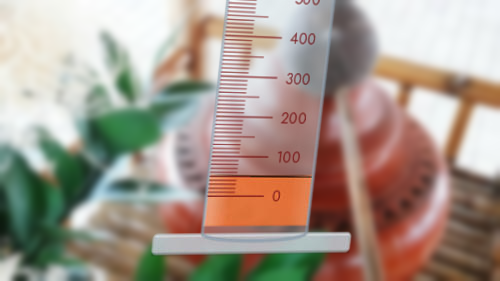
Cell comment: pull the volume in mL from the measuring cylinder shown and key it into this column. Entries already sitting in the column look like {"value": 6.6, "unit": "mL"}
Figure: {"value": 50, "unit": "mL"}
